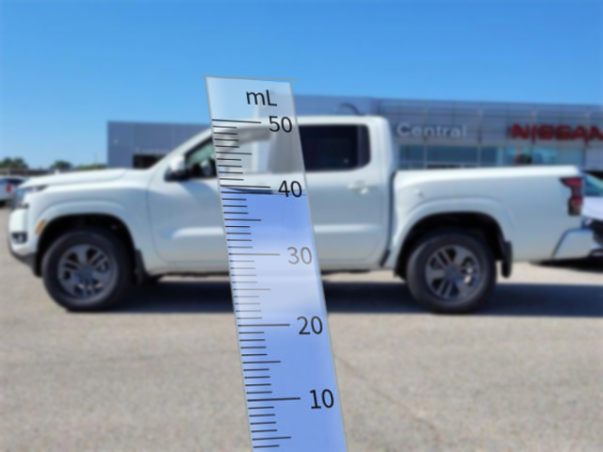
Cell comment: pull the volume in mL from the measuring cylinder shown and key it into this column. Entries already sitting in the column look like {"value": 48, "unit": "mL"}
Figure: {"value": 39, "unit": "mL"}
